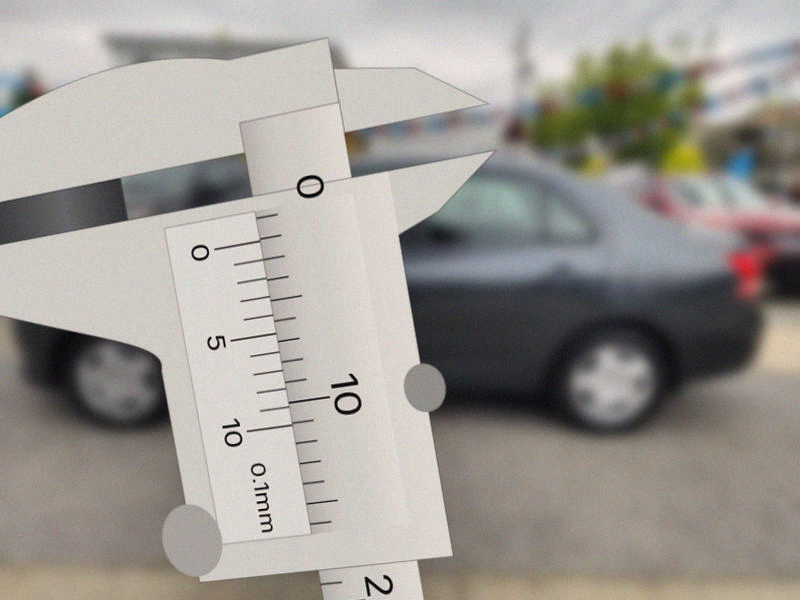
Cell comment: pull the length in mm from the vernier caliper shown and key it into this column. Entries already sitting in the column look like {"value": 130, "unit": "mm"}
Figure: {"value": 2.1, "unit": "mm"}
